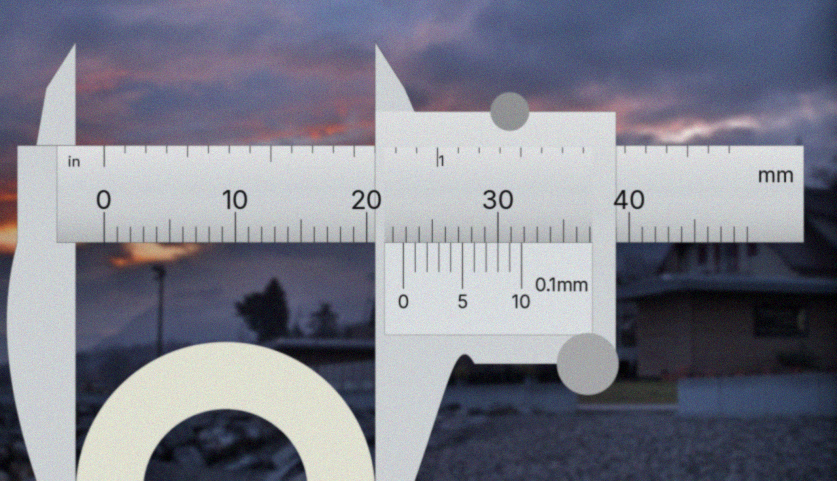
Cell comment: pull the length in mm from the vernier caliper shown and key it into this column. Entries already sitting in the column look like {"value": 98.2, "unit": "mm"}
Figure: {"value": 22.8, "unit": "mm"}
